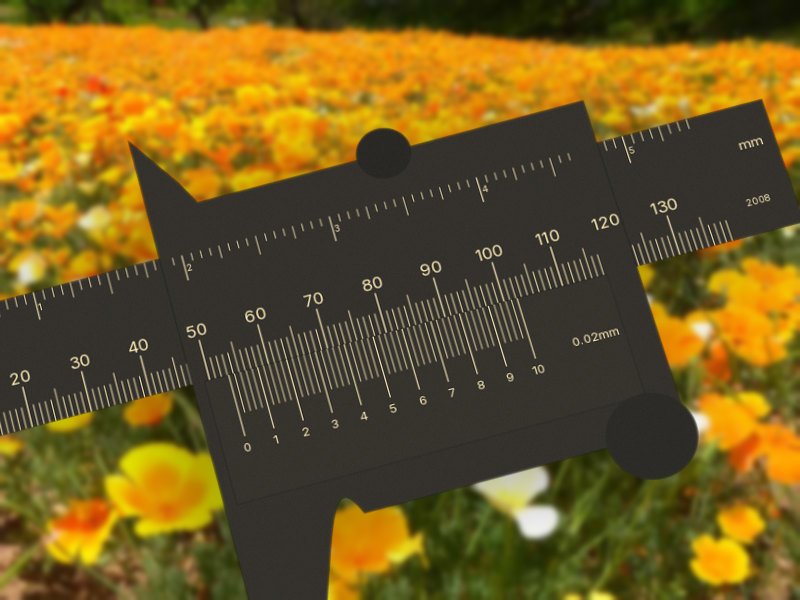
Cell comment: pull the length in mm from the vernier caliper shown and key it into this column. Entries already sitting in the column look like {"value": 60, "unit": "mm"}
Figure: {"value": 53.2, "unit": "mm"}
